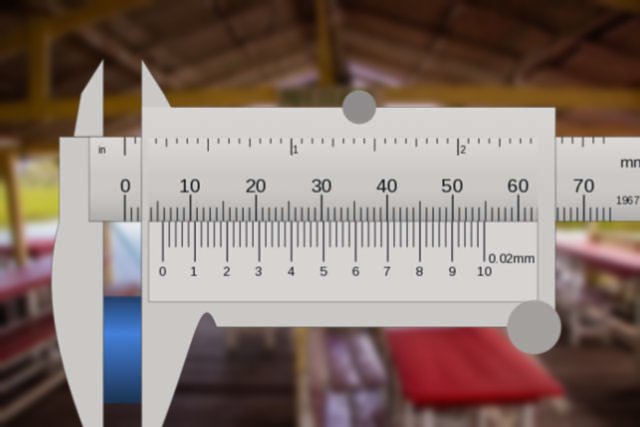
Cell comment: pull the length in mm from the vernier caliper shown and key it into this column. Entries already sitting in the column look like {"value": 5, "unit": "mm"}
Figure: {"value": 5.8, "unit": "mm"}
